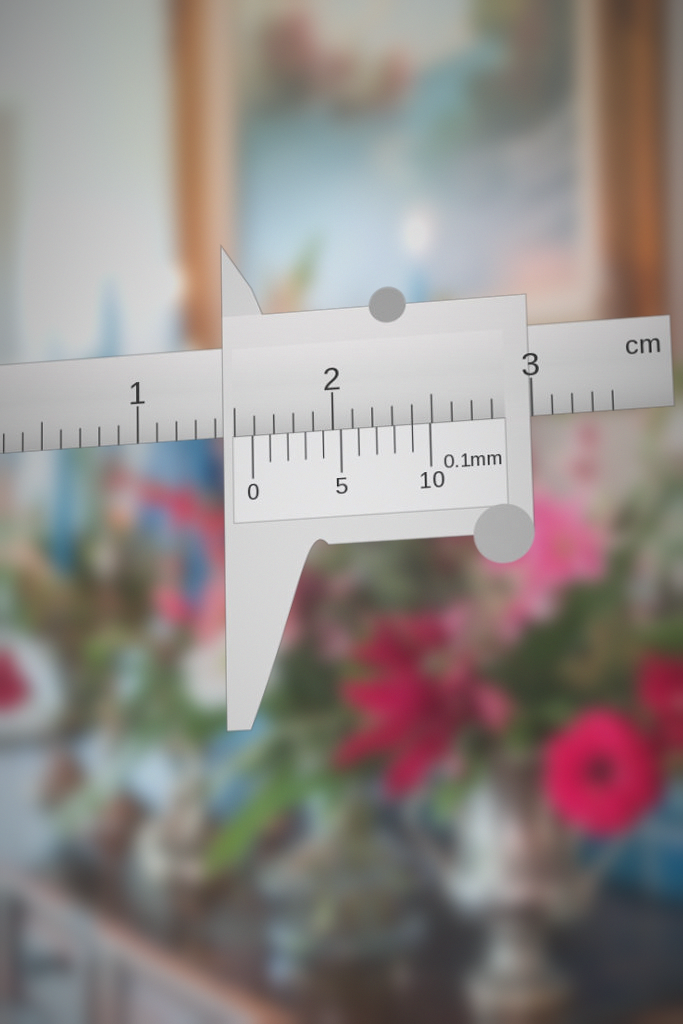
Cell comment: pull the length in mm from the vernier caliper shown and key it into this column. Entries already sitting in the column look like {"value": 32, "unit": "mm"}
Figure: {"value": 15.9, "unit": "mm"}
